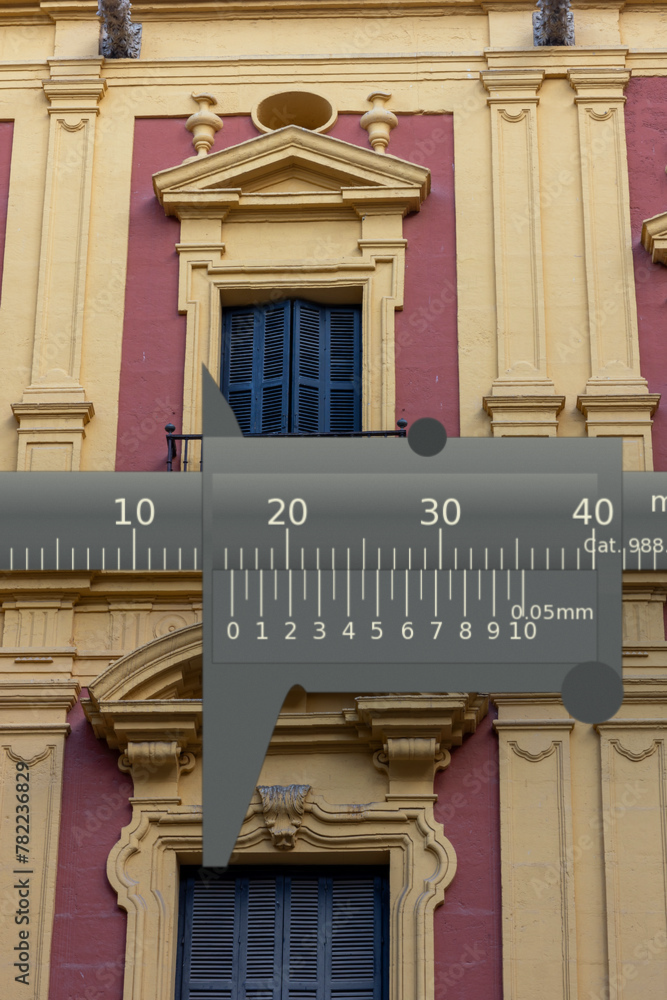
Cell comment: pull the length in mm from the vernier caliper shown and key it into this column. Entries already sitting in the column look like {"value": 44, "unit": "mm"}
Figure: {"value": 16.4, "unit": "mm"}
